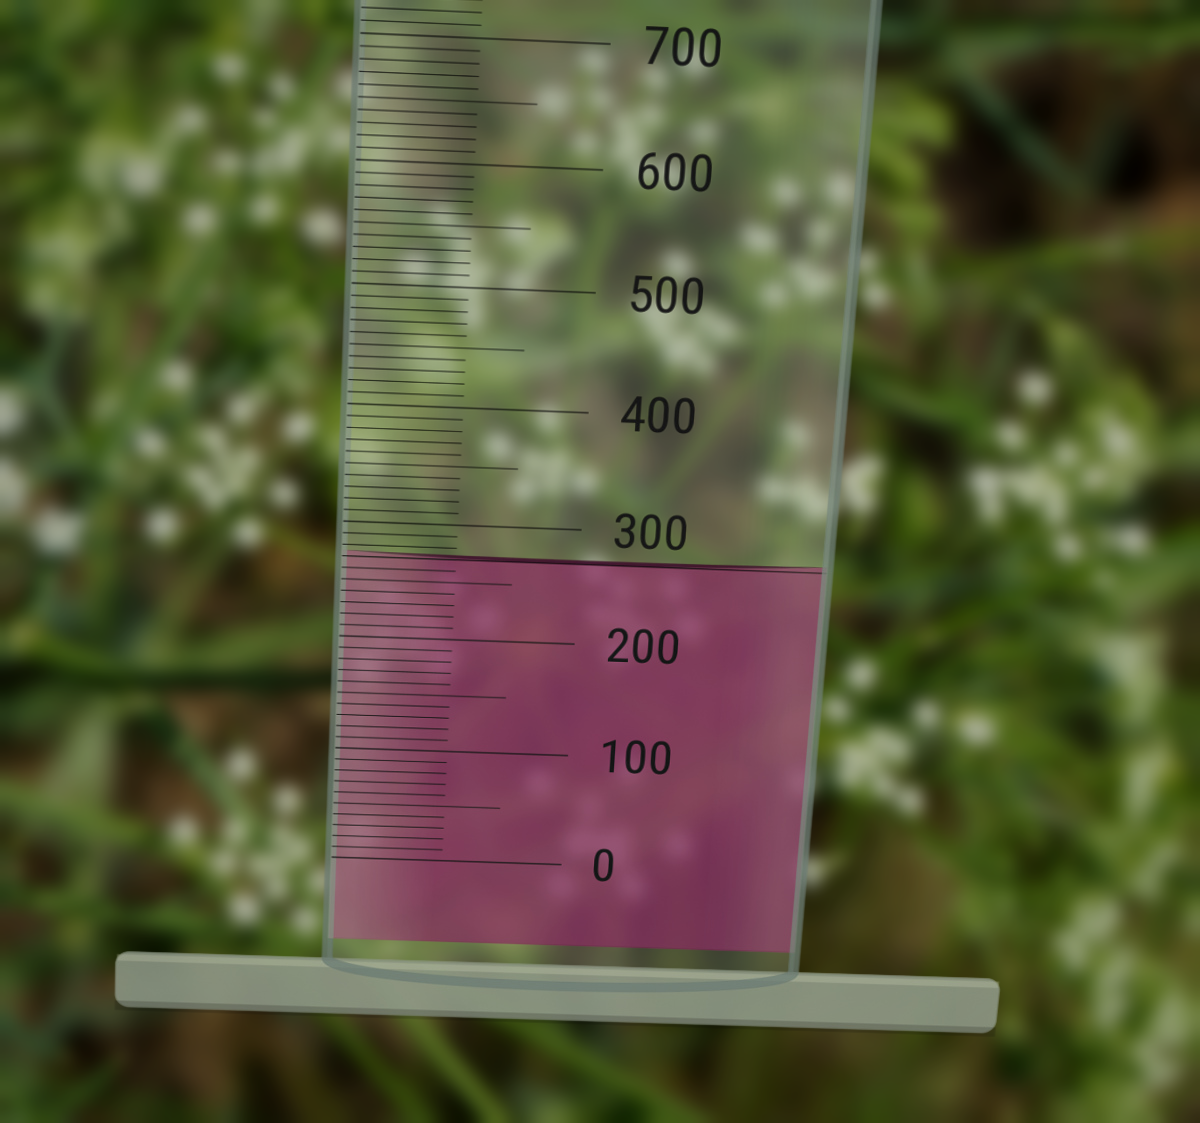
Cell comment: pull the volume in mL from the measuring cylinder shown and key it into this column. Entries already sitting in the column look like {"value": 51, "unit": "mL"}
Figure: {"value": 270, "unit": "mL"}
